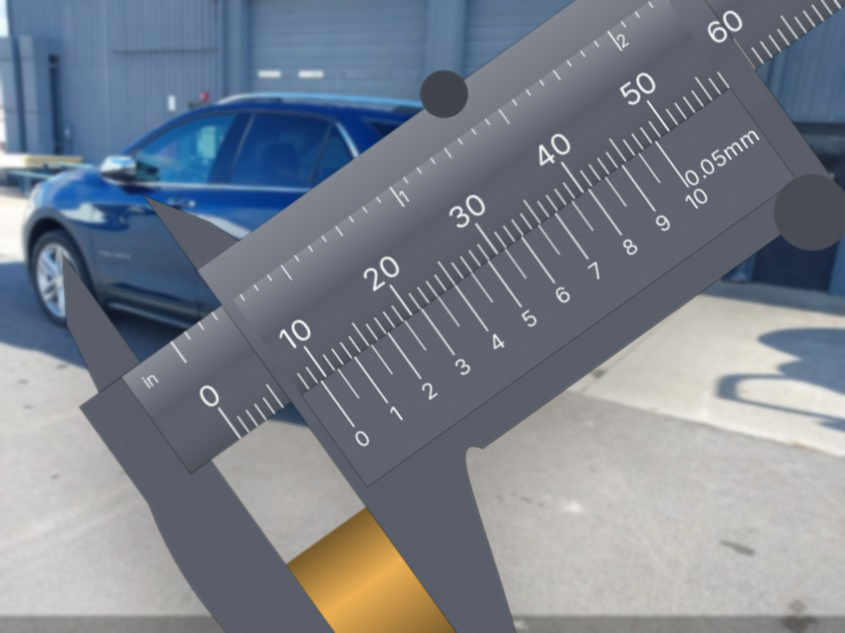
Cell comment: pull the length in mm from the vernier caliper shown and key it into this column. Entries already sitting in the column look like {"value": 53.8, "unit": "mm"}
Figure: {"value": 9.4, "unit": "mm"}
